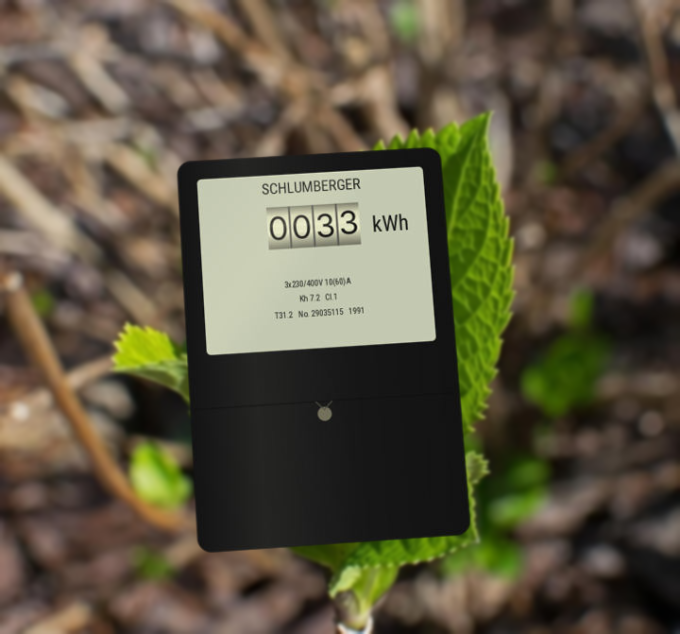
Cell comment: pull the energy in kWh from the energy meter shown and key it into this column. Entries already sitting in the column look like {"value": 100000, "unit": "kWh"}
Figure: {"value": 33, "unit": "kWh"}
